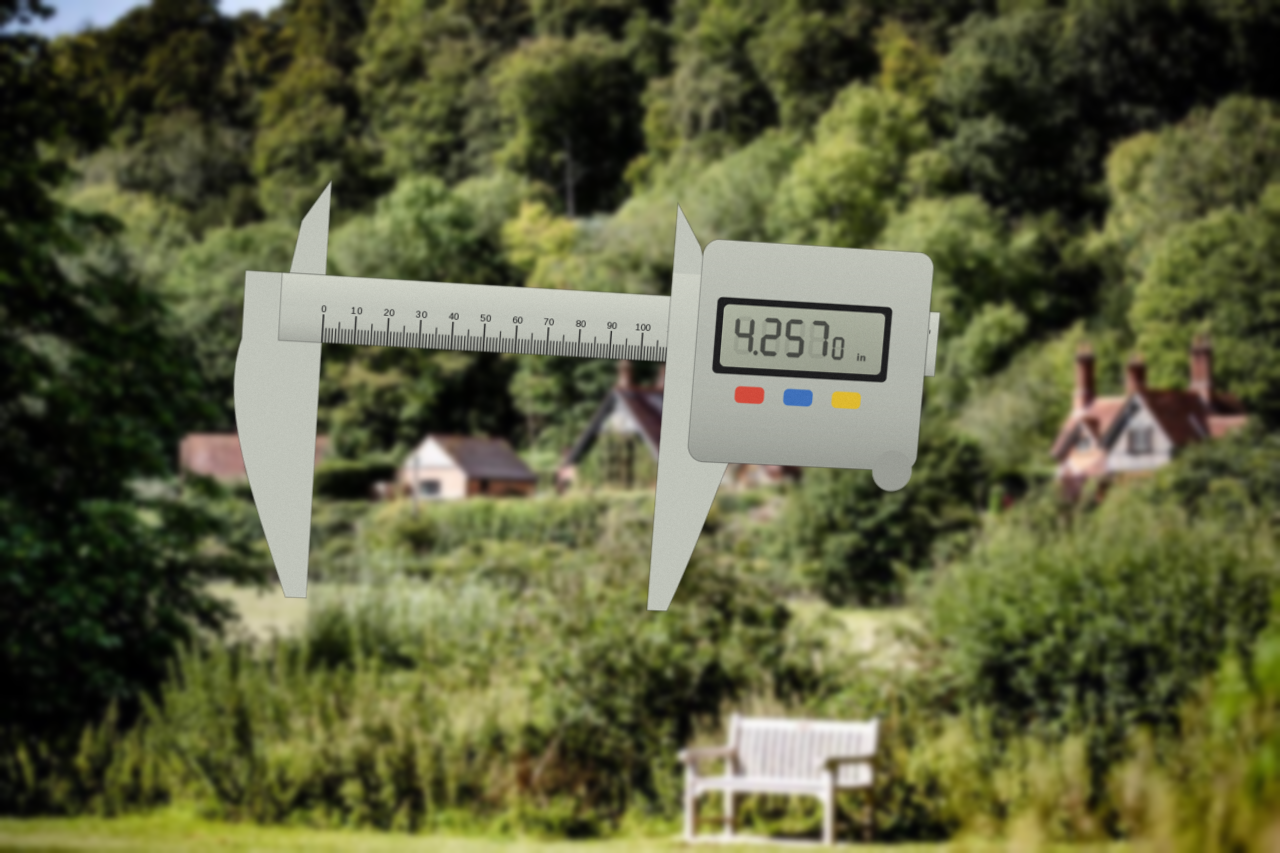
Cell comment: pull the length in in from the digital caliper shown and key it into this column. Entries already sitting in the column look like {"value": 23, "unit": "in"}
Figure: {"value": 4.2570, "unit": "in"}
